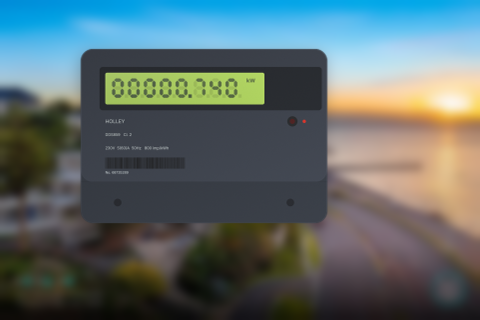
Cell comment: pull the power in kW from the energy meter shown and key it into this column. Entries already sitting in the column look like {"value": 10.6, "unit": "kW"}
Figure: {"value": 0.740, "unit": "kW"}
